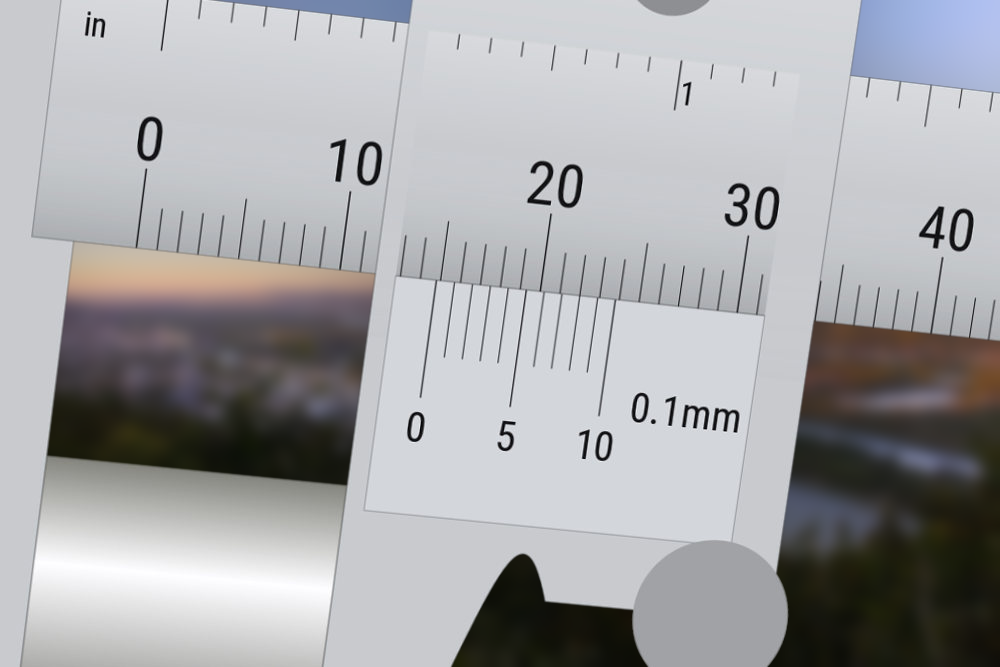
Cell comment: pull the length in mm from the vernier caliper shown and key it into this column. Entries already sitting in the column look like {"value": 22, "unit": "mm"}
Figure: {"value": 14.8, "unit": "mm"}
